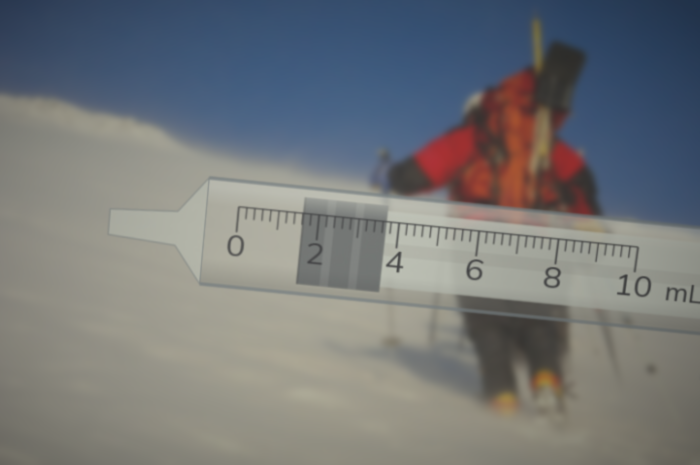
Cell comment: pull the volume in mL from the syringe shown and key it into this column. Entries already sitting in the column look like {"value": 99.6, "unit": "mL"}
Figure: {"value": 1.6, "unit": "mL"}
